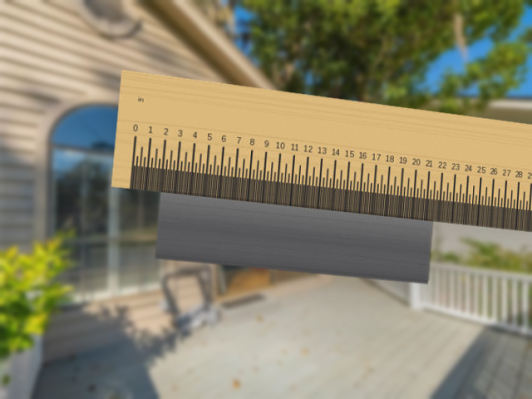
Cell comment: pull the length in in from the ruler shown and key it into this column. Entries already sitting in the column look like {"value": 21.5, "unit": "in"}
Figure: {"value": 19.5, "unit": "in"}
